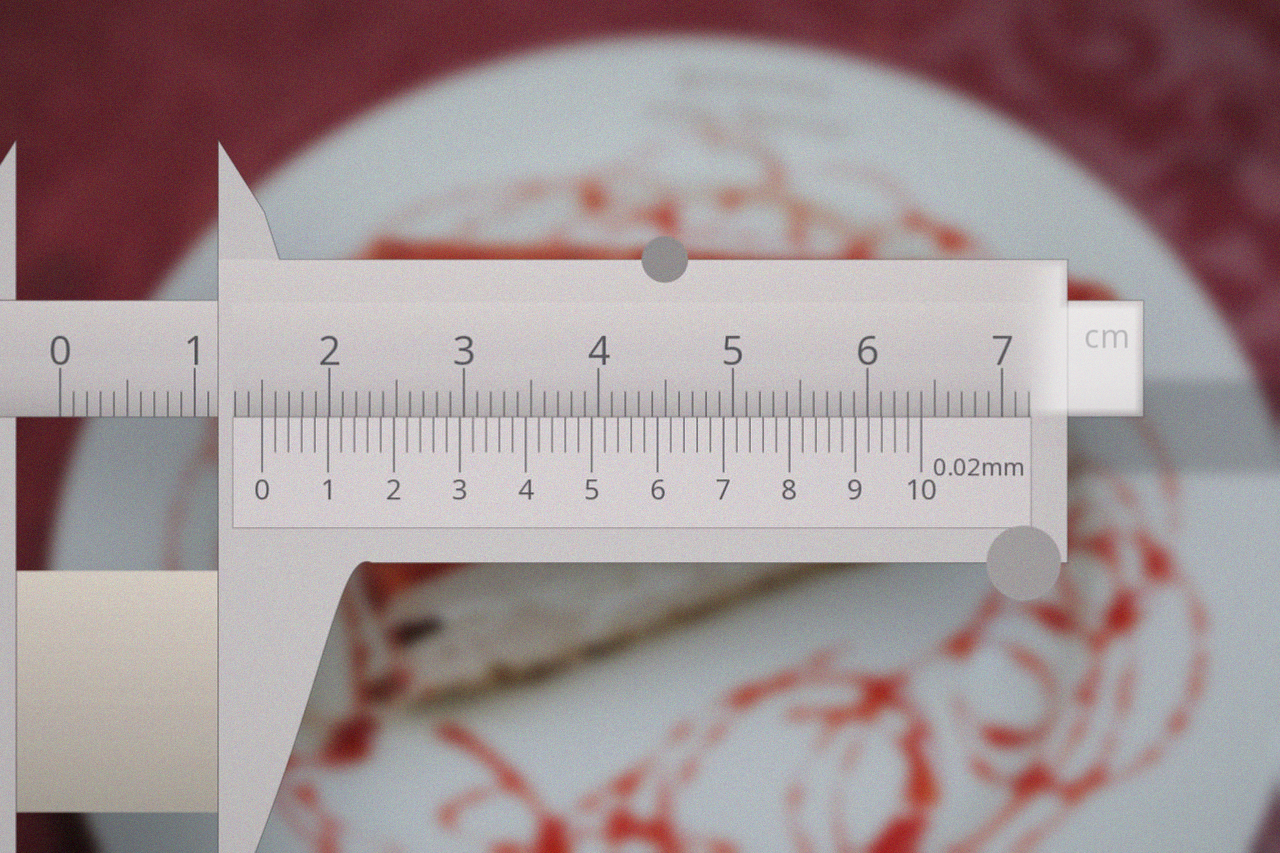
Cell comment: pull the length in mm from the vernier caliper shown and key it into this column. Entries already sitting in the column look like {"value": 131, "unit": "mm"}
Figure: {"value": 15.0, "unit": "mm"}
